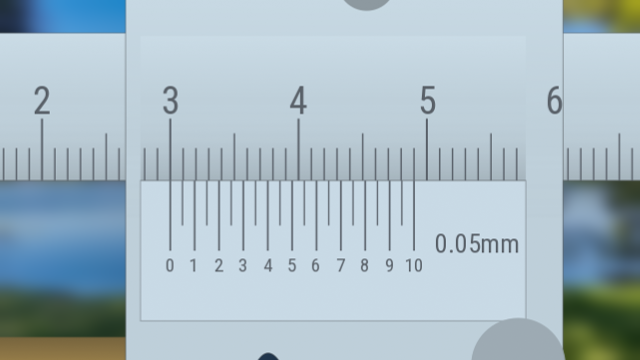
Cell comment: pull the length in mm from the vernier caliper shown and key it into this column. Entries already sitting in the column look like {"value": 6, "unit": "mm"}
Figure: {"value": 30.0, "unit": "mm"}
